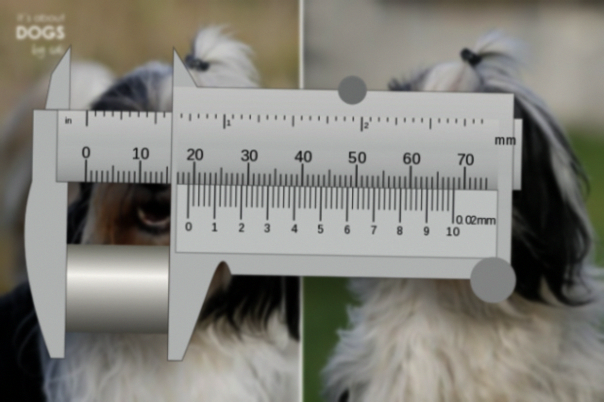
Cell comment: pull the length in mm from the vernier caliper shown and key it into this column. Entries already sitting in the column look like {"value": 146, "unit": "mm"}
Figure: {"value": 19.0, "unit": "mm"}
